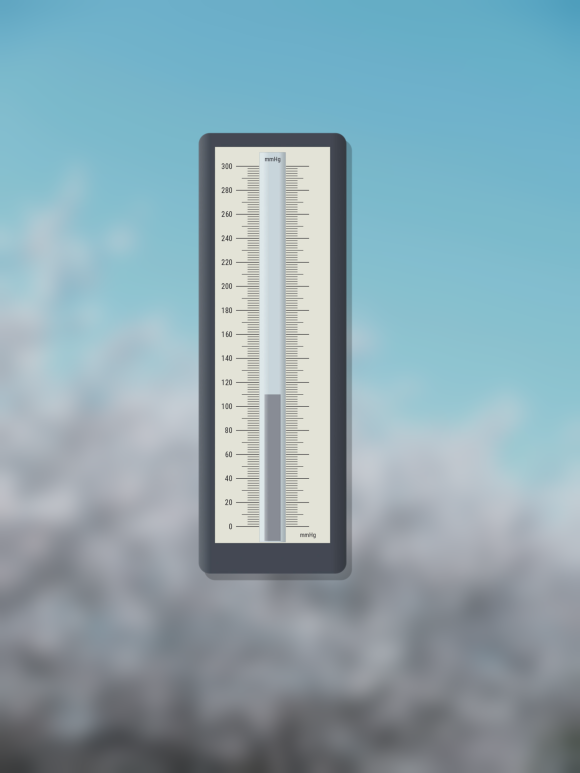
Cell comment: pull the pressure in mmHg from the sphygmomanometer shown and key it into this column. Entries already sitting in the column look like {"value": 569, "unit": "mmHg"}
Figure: {"value": 110, "unit": "mmHg"}
